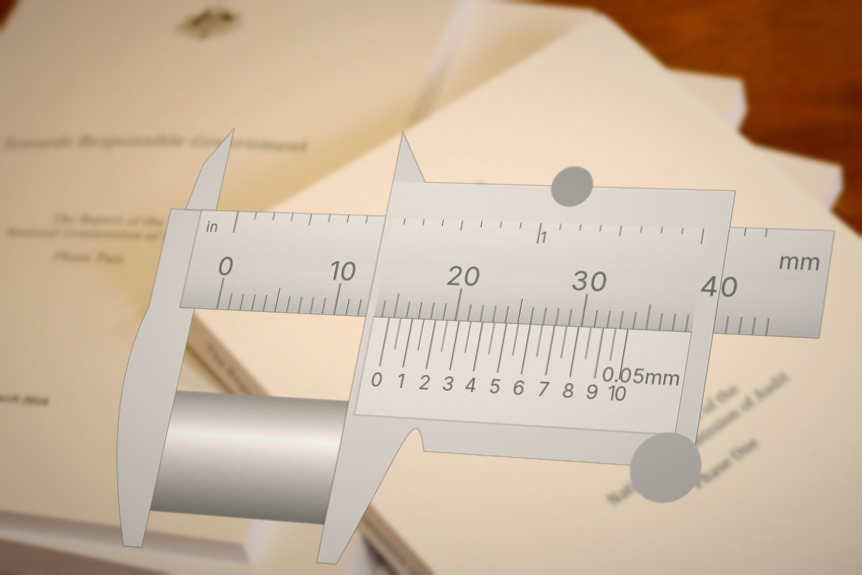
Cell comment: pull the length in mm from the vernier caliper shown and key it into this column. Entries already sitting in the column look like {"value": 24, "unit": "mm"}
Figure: {"value": 14.6, "unit": "mm"}
